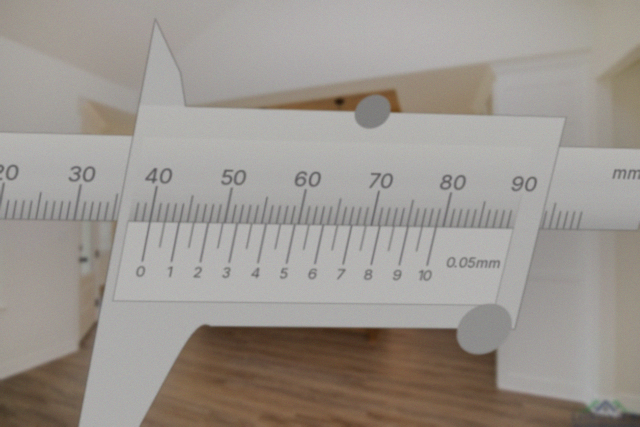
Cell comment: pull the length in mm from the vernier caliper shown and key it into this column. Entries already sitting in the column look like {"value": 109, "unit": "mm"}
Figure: {"value": 40.0, "unit": "mm"}
